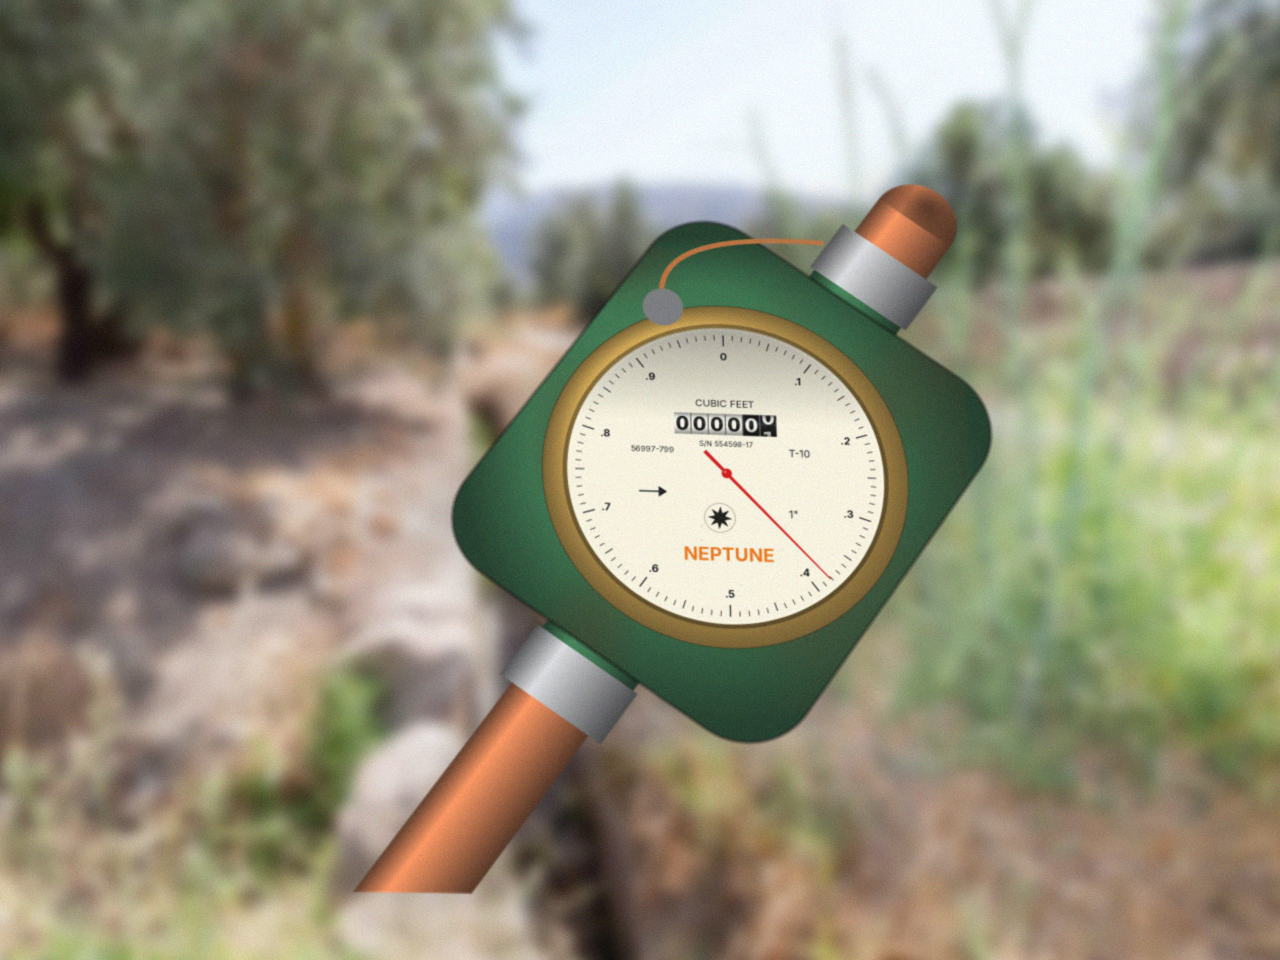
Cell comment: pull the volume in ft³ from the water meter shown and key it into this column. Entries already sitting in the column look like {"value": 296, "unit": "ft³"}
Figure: {"value": 0.38, "unit": "ft³"}
